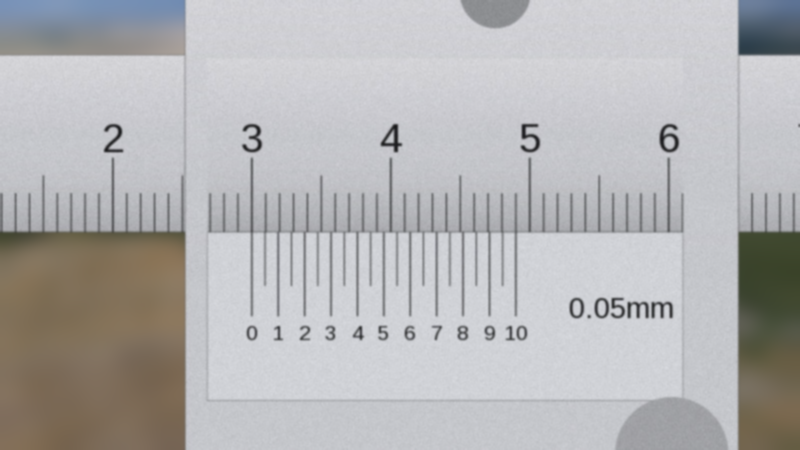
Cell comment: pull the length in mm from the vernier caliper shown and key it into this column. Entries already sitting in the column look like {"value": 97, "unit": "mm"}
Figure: {"value": 30.0, "unit": "mm"}
